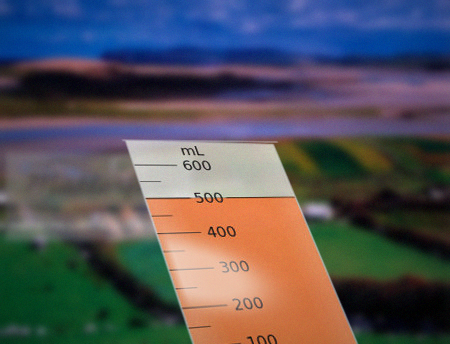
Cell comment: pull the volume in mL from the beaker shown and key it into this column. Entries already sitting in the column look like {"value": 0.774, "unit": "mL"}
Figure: {"value": 500, "unit": "mL"}
